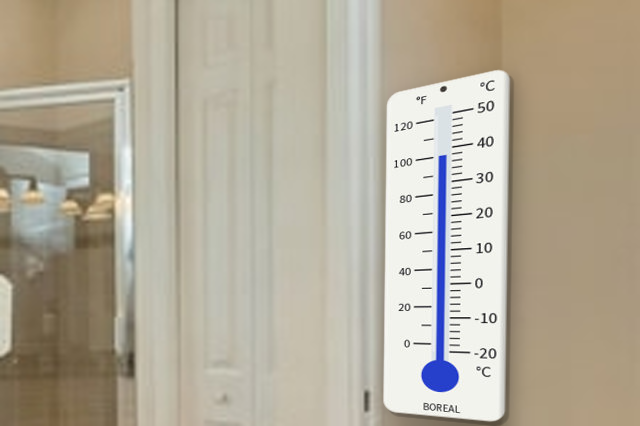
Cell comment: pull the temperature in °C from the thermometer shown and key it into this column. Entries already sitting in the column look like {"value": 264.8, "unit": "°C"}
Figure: {"value": 38, "unit": "°C"}
